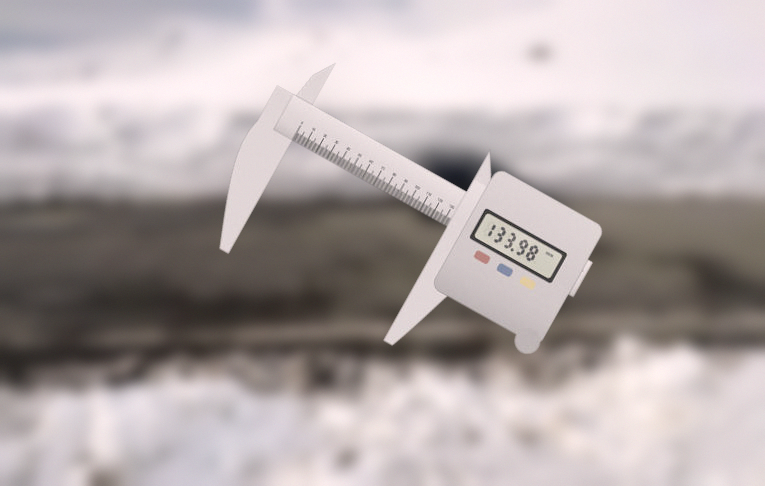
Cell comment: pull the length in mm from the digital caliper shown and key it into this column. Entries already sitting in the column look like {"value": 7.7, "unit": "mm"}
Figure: {"value": 133.98, "unit": "mm"}
